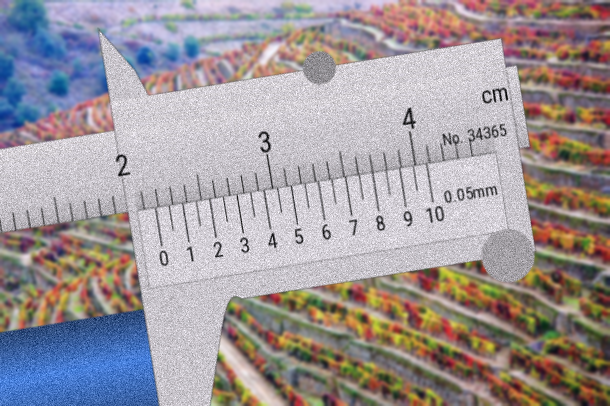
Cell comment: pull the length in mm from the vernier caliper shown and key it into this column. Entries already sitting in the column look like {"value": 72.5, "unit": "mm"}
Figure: {"value": 21.8, "unit": "mm"}
